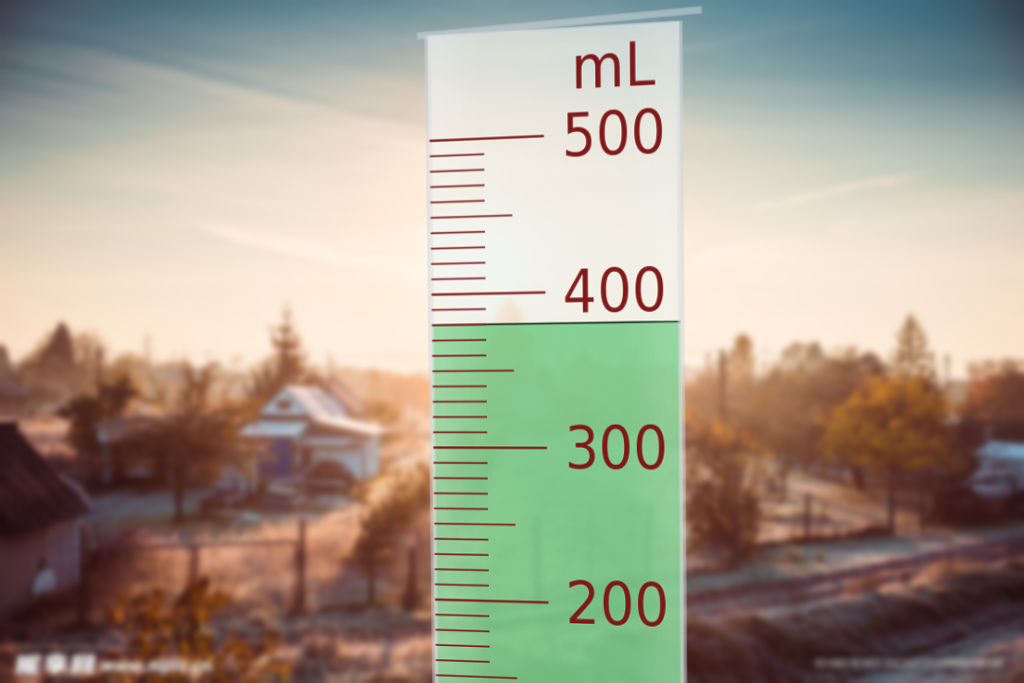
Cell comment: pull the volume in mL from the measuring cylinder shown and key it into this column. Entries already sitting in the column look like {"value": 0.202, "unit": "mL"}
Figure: {"value": 380, "unit": "mL"}
